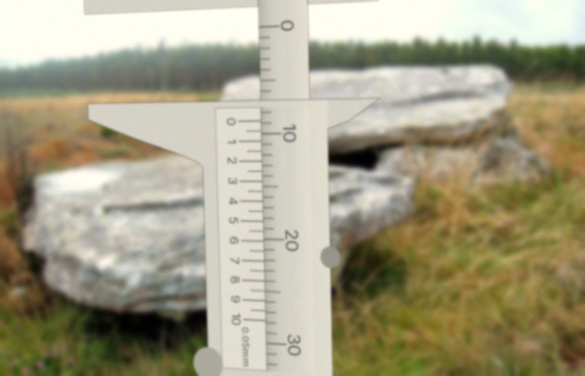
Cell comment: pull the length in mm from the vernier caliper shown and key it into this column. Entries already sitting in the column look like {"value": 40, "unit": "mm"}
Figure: {"value": 8.8, "unit": "mm"}
